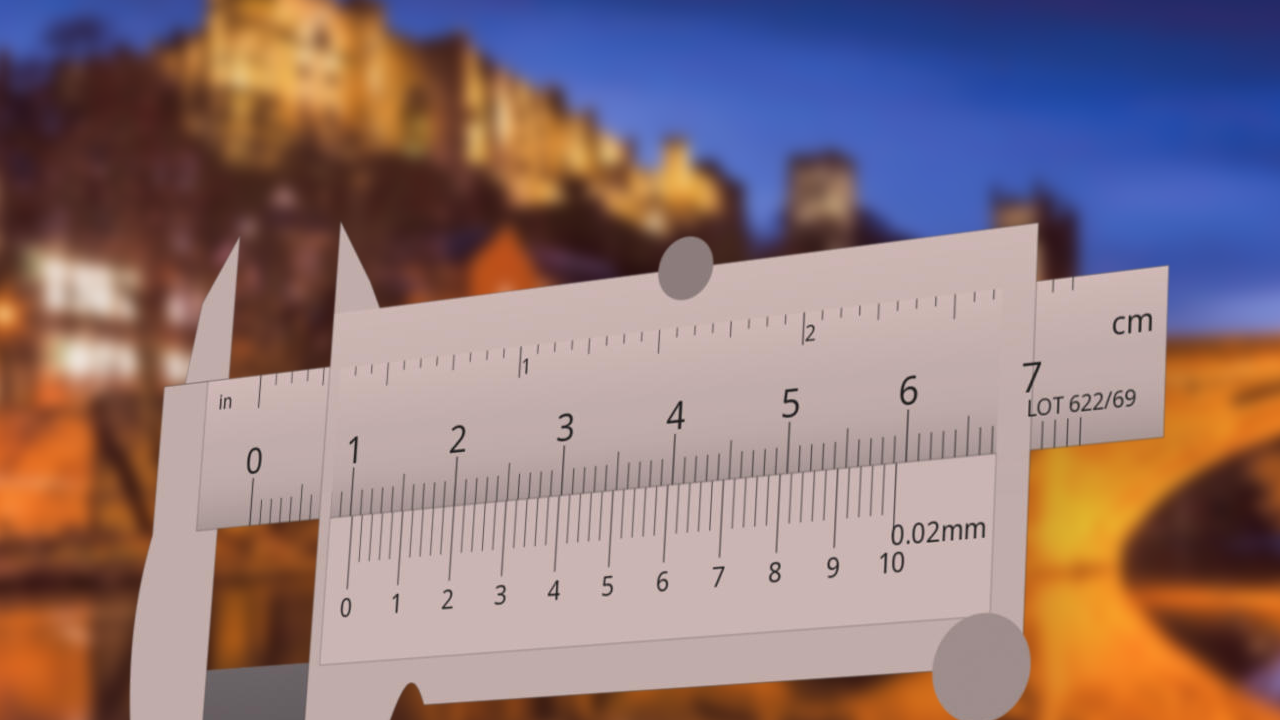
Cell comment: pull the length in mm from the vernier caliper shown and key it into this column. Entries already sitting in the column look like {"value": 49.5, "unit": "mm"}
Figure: {"value": 10.2, "unit": "mm"}
